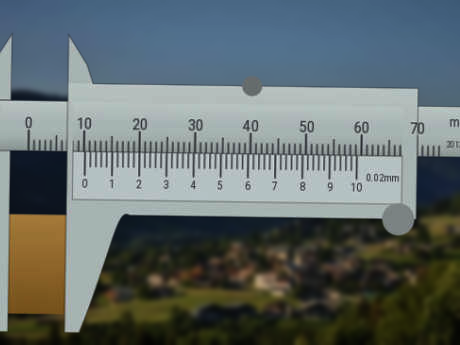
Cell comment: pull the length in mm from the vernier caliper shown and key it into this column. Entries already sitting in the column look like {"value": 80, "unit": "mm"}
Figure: {"value": 10.2, "unit": "mm"}
